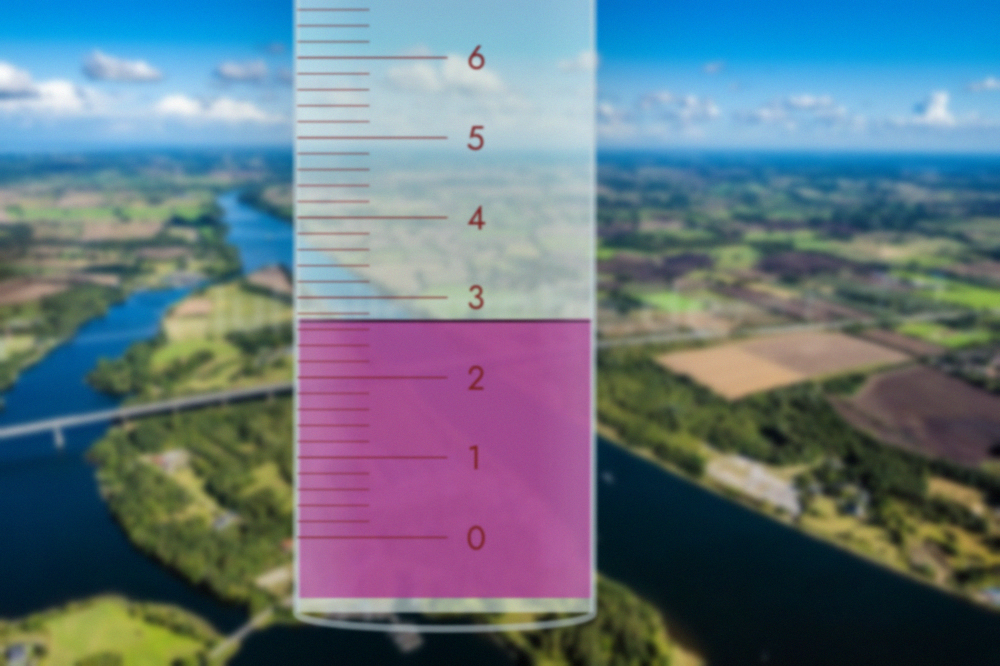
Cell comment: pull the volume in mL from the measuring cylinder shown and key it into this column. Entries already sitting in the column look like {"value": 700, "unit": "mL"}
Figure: {"value": 2.7, "unit": "mL"}
